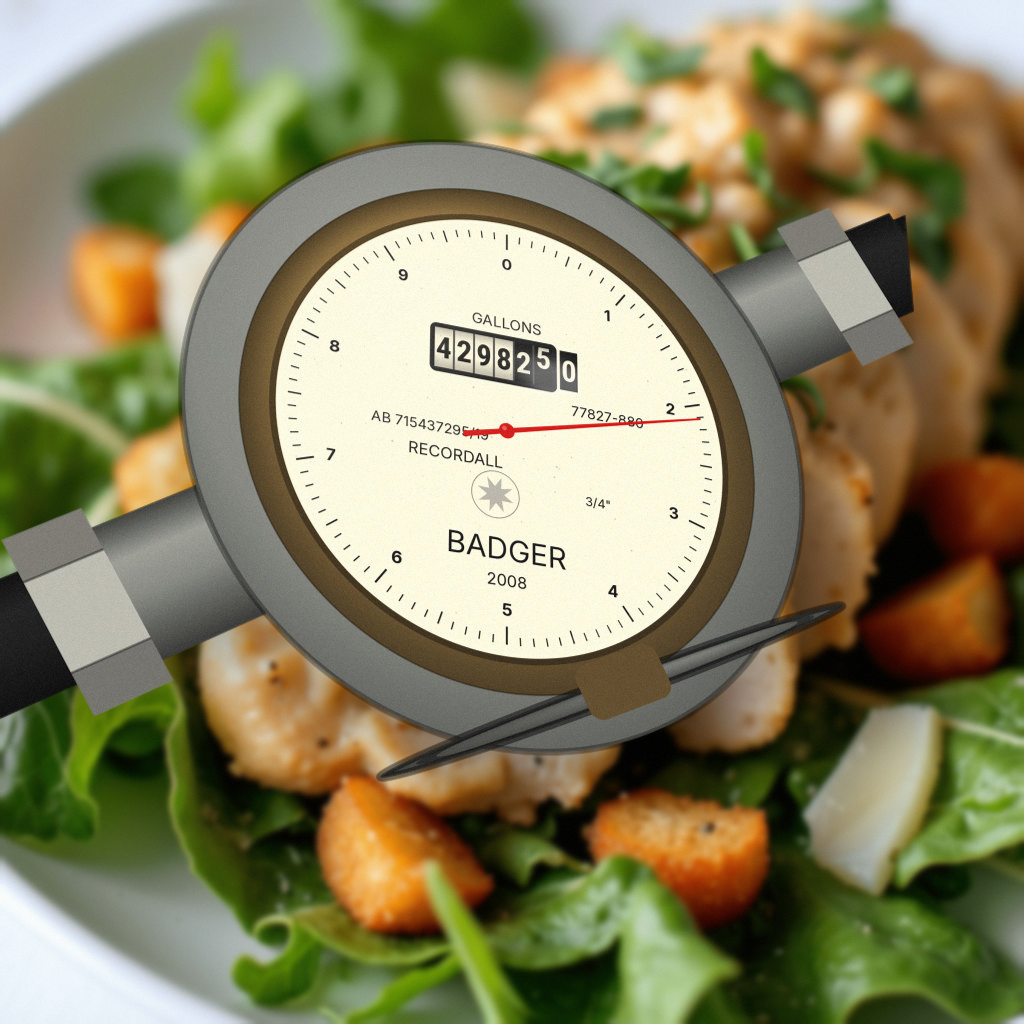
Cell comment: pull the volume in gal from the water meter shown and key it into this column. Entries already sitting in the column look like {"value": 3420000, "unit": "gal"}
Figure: {"value": 4298252.1, "unit": "gal"}
